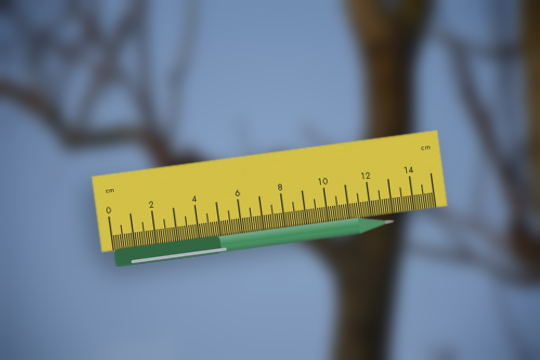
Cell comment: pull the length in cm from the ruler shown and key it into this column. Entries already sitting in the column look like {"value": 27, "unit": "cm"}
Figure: {"value": 13, "unit": "cm"}
